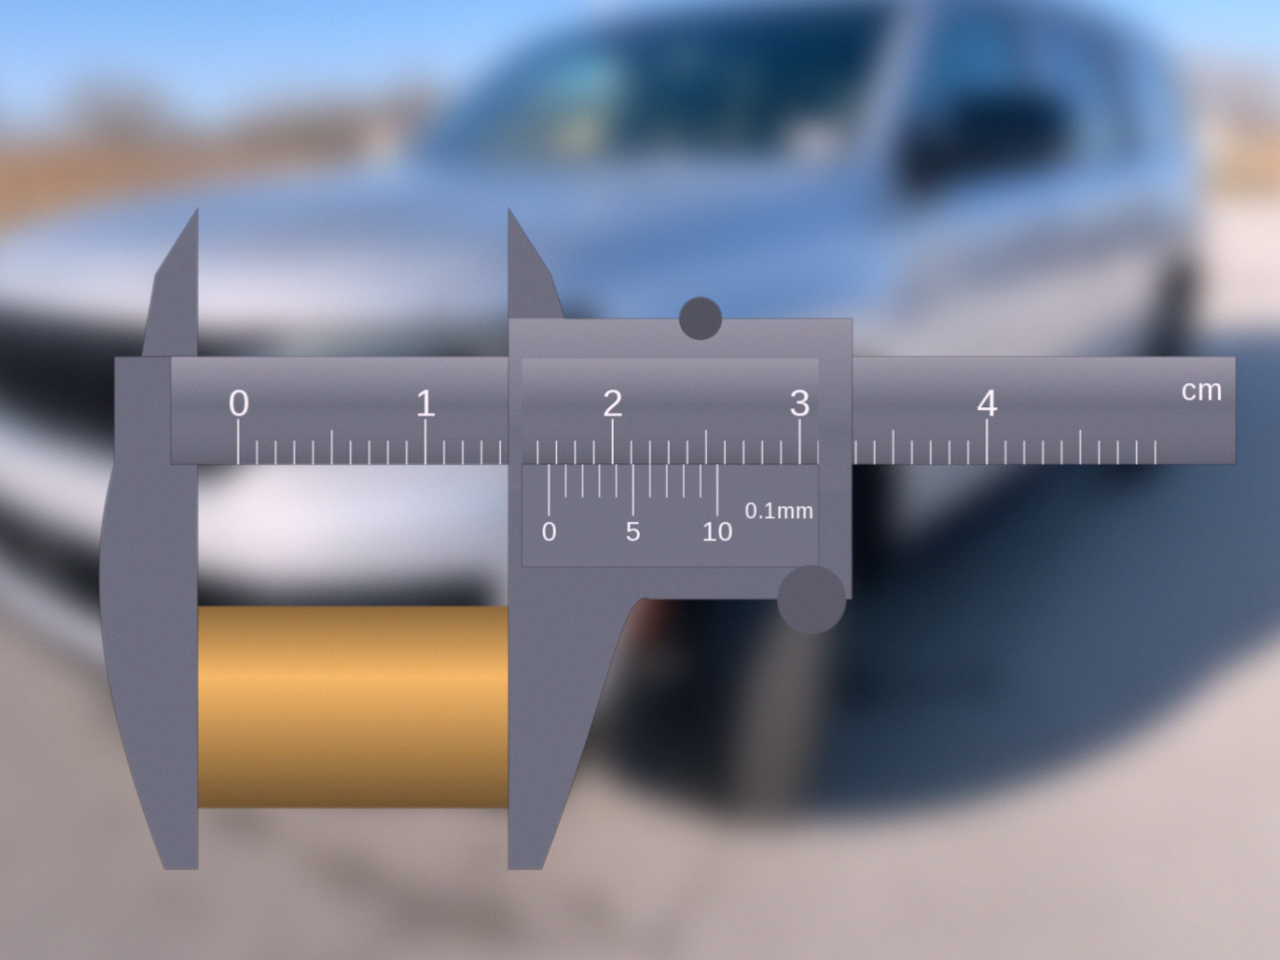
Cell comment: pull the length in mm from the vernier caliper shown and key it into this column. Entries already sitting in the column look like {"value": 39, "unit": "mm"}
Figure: {"value": 16.6, "unit": "mm"}
